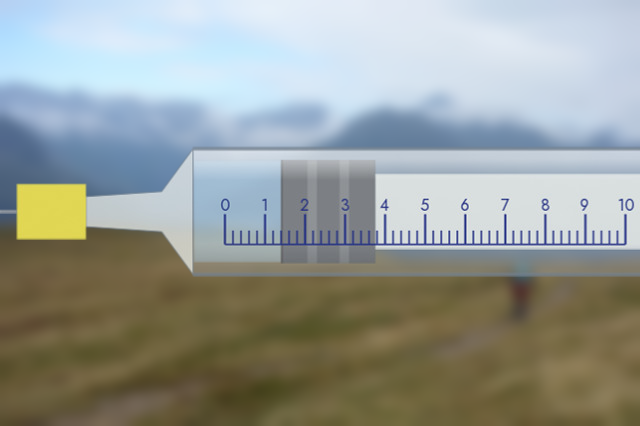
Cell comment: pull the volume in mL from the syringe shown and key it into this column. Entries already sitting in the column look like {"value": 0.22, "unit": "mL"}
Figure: {"value": 1.4, "unit": "mL"}
